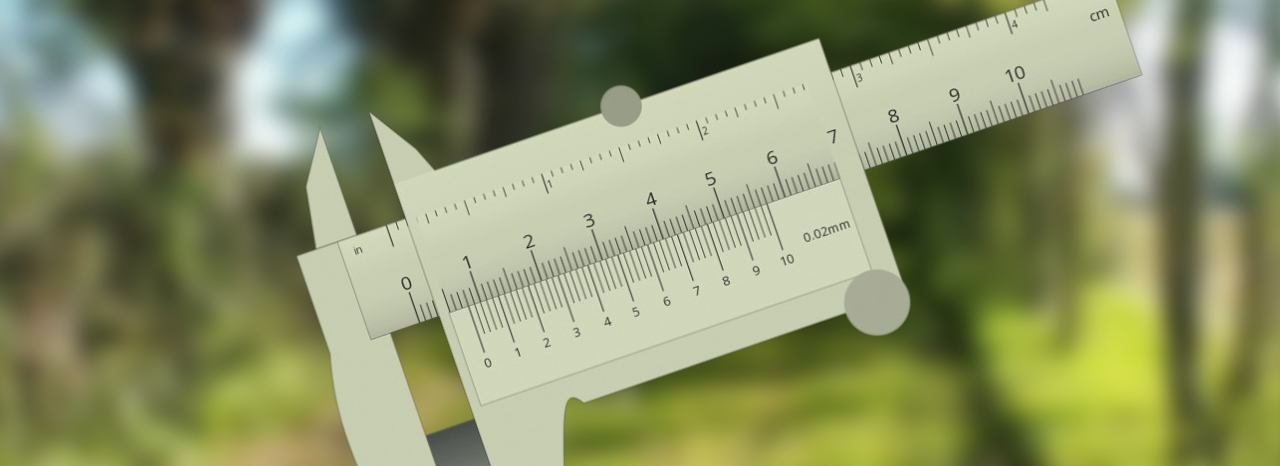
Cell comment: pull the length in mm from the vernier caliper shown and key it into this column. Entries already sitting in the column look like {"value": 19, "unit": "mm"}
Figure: {"value": 8.0, "unit": "mm"}
